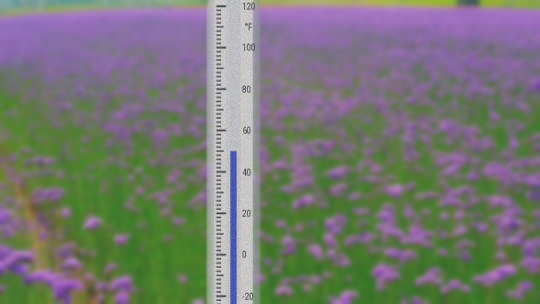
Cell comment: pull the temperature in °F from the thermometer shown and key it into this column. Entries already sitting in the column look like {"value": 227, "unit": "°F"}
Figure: {"value": 50, "unit": "°F"}
